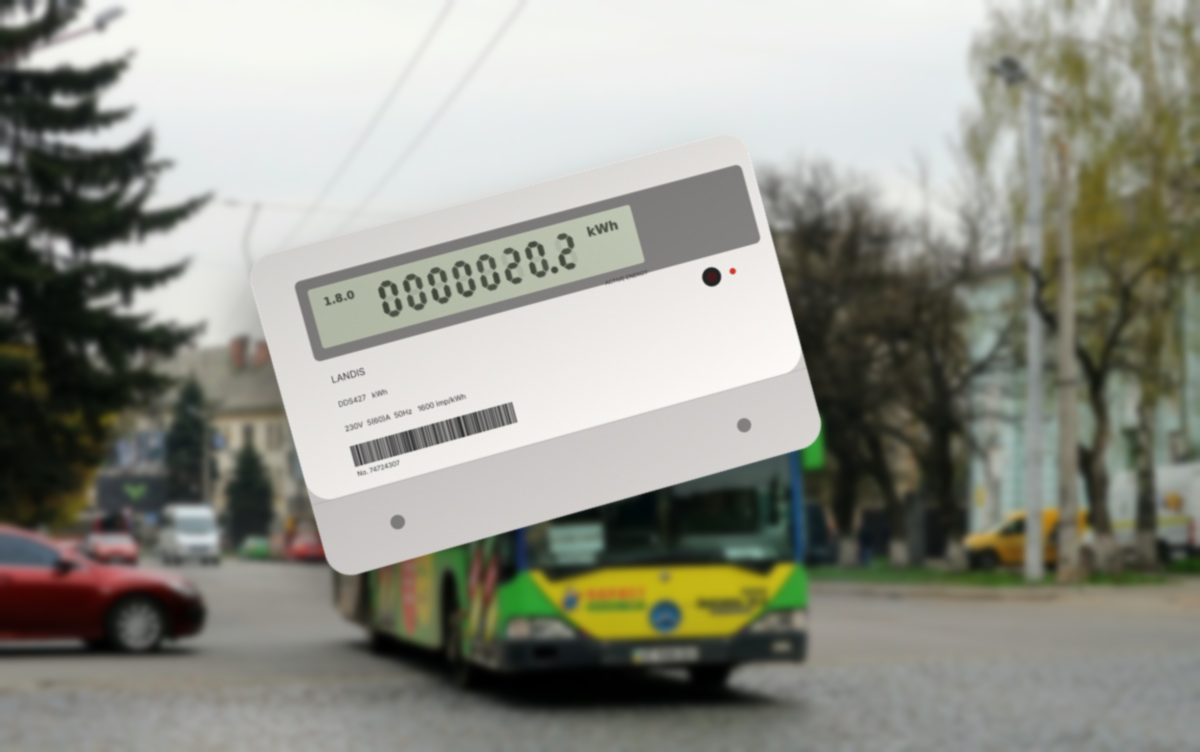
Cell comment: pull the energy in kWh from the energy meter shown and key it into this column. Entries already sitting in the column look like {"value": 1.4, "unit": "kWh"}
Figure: {"value": 20.2, "unit": "kWh"}
